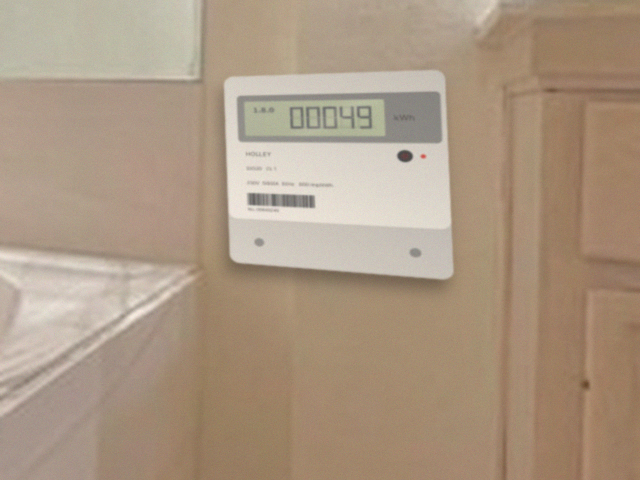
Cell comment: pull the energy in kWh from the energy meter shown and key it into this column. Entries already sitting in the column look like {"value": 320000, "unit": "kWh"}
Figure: {"value": 49, "unit": "kWh"}
